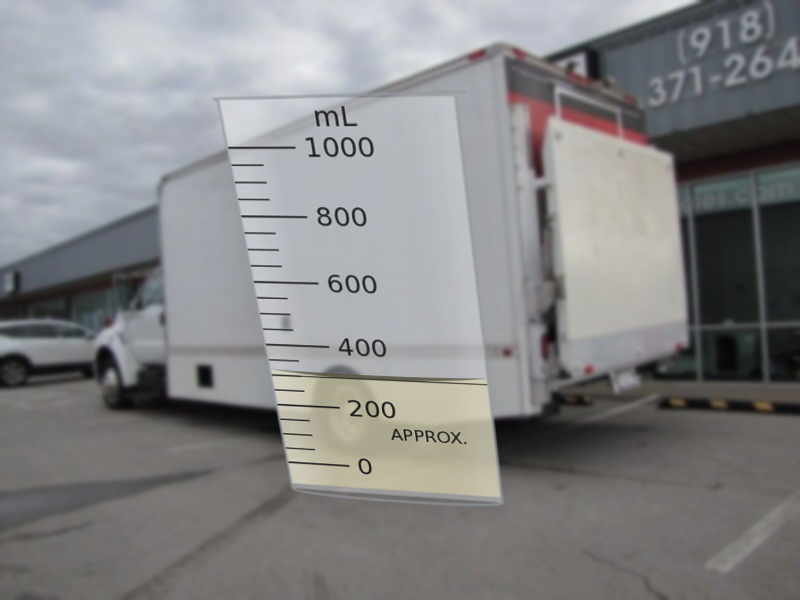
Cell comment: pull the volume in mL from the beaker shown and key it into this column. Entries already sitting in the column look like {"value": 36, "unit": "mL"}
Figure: {"value": 300, "unit": "mL"}
